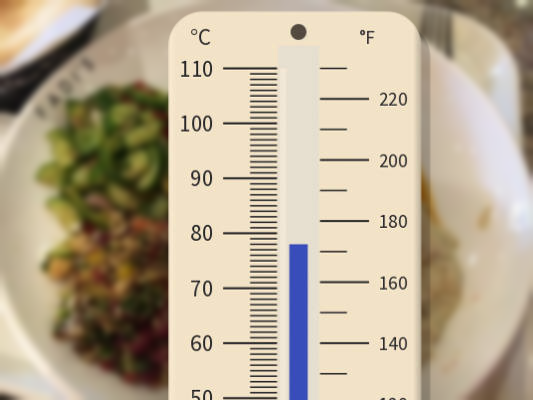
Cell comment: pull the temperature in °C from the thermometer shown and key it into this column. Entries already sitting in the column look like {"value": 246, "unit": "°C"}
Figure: {"value": 78, "unit": "°C"}
